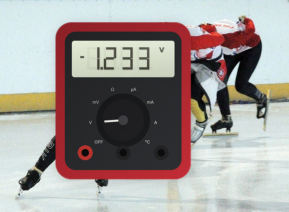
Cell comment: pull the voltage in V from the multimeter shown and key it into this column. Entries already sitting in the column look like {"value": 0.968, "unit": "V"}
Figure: {"value": -1.233, "unit": "V"}
